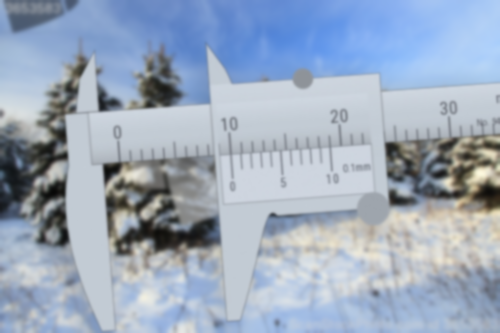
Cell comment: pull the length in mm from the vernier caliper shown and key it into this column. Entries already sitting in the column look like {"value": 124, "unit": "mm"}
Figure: {"value": 10.0, "unit": "mm"}
